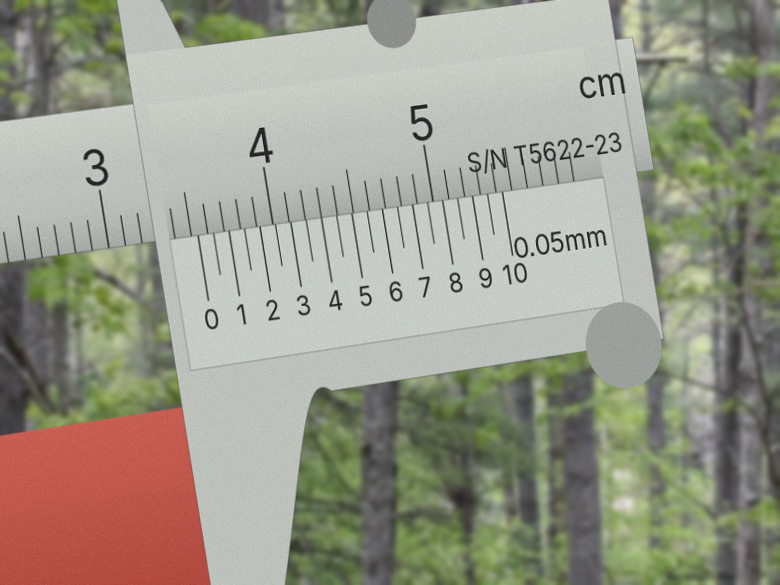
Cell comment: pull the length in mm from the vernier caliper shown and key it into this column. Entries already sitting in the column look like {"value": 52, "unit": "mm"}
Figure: {"value": 35.4, "unit": "mm"}
